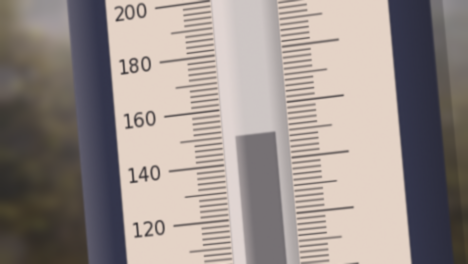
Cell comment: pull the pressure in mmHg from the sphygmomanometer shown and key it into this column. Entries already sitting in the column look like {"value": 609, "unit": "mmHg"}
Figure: {"value": 150, "unit": "mmHg"}
